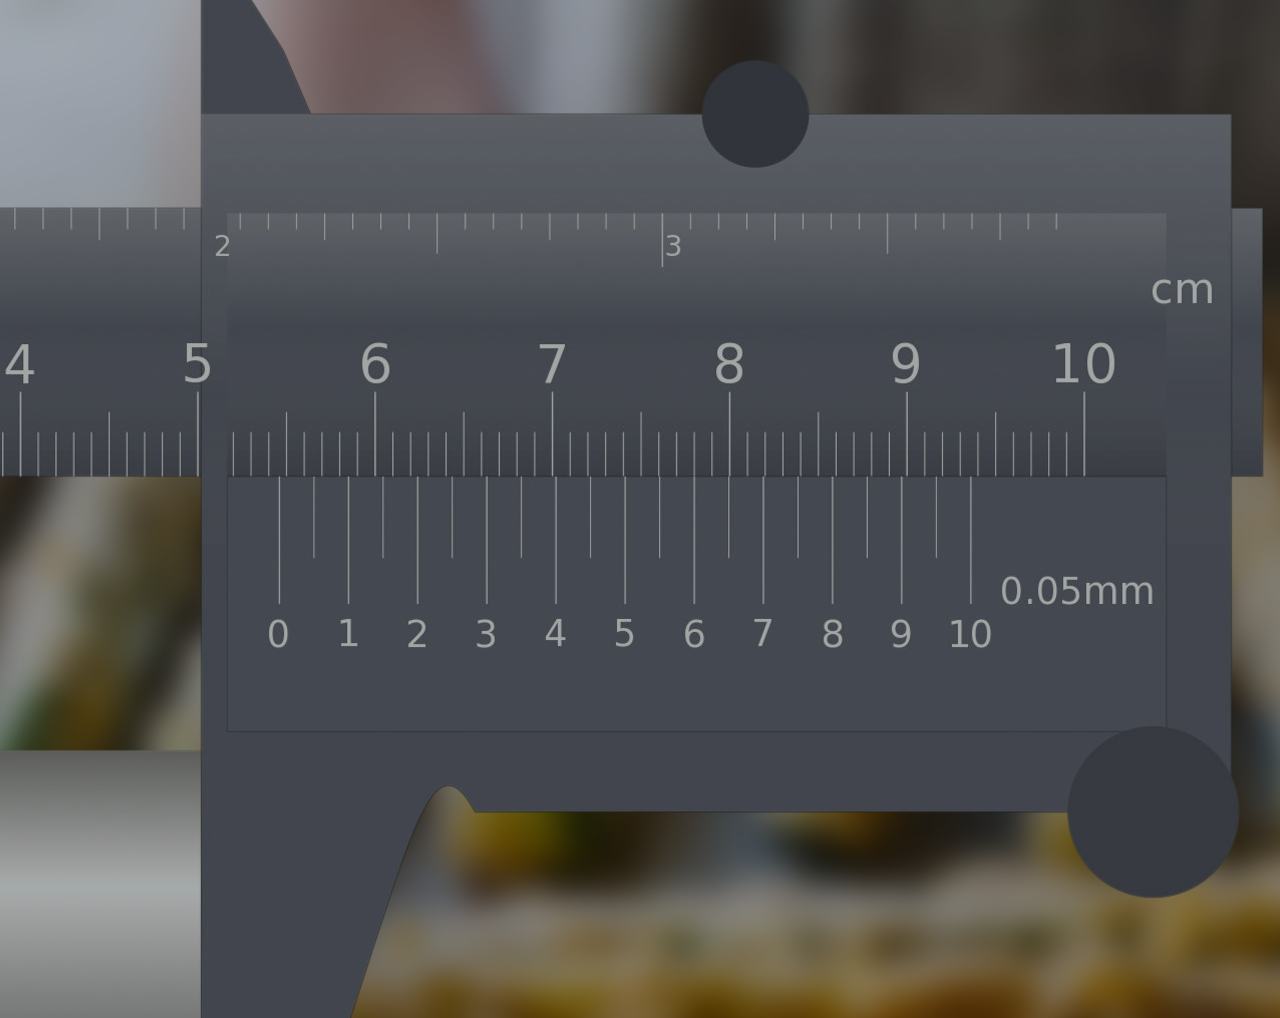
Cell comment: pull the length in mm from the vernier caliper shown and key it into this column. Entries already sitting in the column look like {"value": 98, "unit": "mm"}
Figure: {"value": 54.6, "unit": "mm"}
